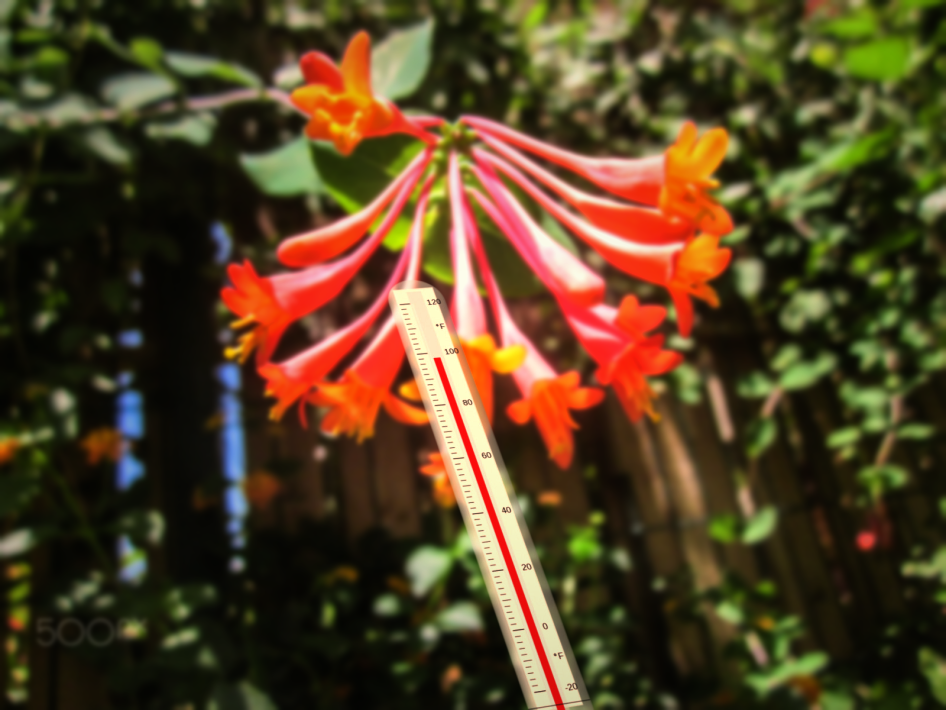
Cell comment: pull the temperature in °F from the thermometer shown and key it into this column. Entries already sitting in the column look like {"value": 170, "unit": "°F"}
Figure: {"value": 98, "unit": "°F"}
